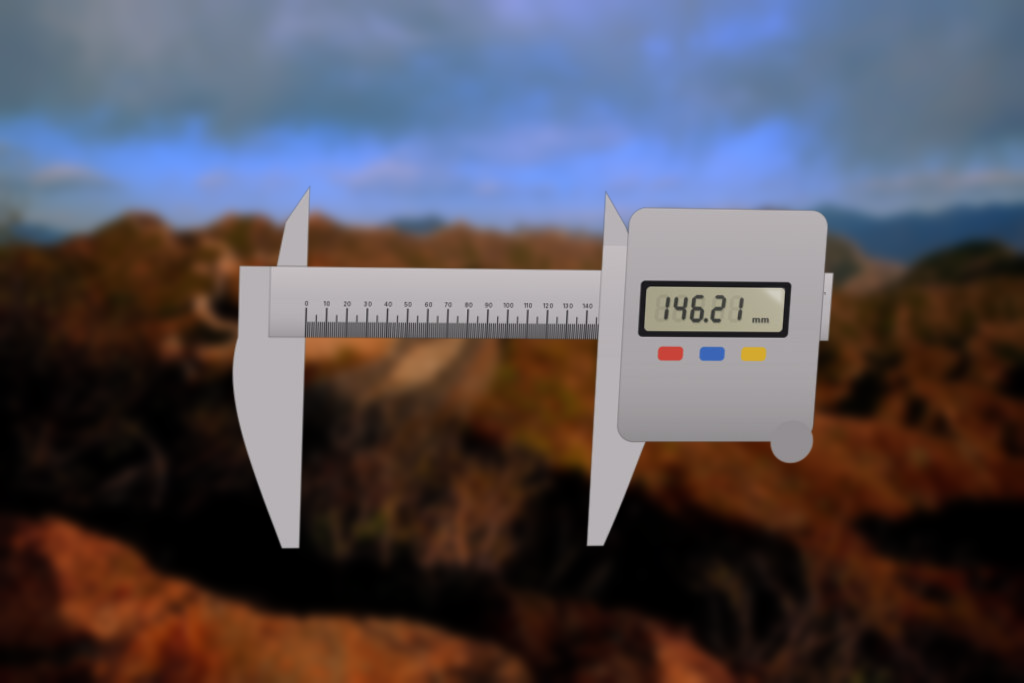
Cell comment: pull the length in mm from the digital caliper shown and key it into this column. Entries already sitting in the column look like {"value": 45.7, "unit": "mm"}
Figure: {"value": 146.21, "unit": "mm"}
